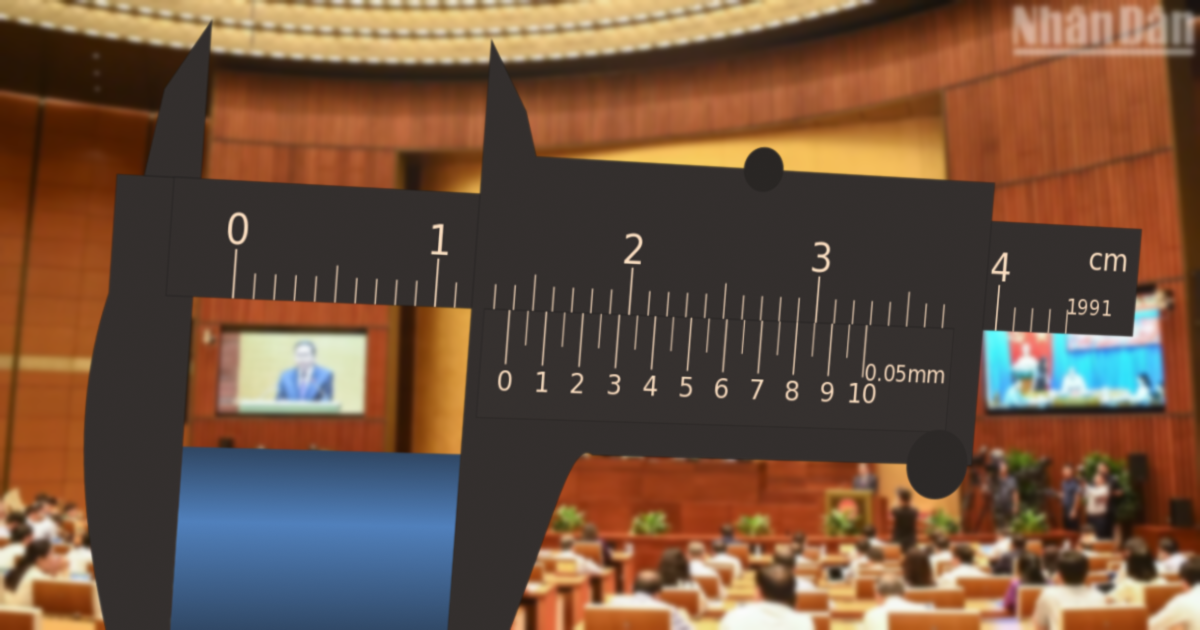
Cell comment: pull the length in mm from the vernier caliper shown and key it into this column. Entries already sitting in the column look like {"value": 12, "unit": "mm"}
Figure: {"value": 13.8, "unit": "mm"}
